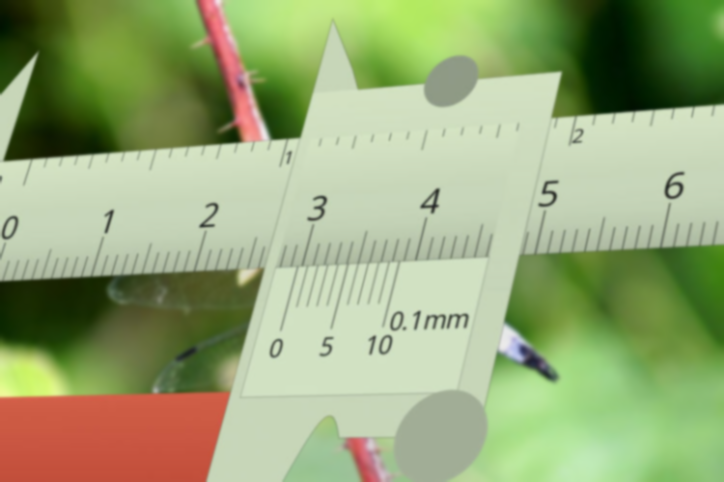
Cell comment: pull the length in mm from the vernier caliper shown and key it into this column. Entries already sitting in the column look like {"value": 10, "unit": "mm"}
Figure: {"value": 29.6, "unit": "mm"}
